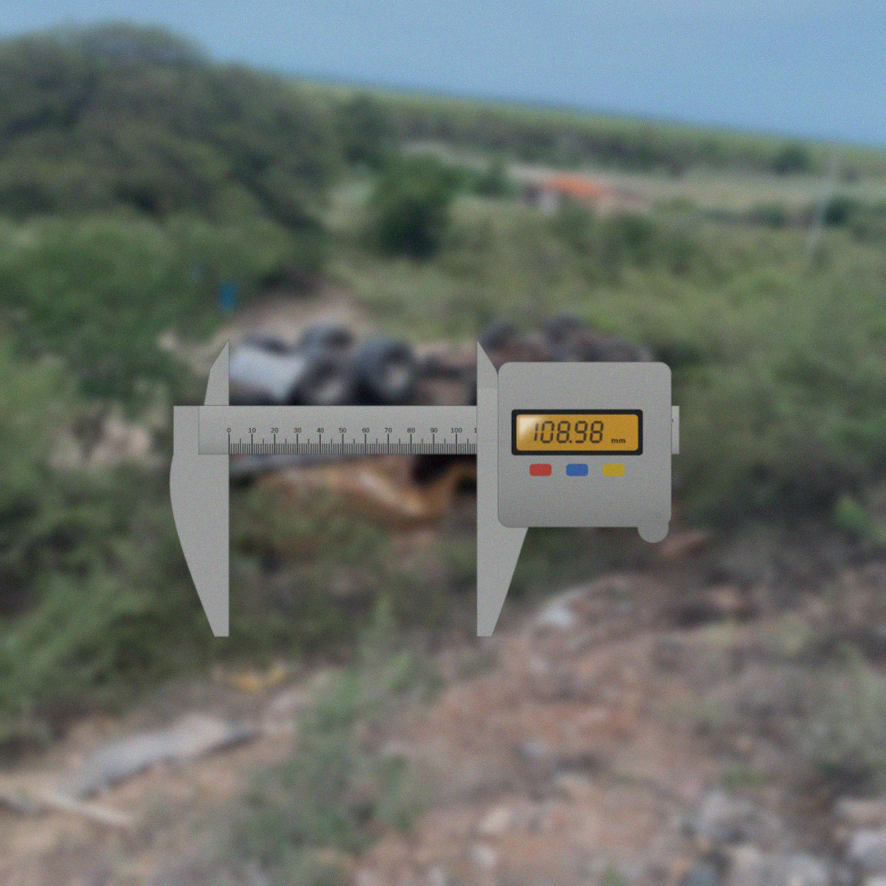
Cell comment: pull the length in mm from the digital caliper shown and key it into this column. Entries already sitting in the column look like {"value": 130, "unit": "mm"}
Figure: {"value": 108.98, "unit": "mm"}
